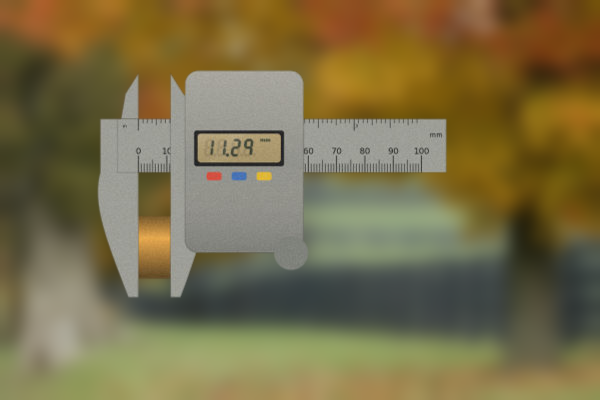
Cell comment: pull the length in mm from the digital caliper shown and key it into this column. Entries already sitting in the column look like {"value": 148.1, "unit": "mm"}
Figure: {"value": 11.29, "unit": "mm"}
